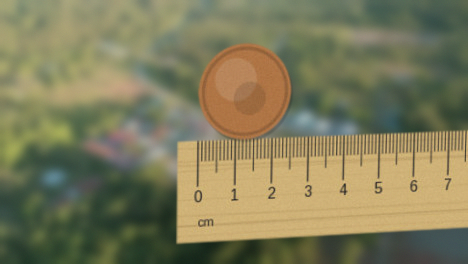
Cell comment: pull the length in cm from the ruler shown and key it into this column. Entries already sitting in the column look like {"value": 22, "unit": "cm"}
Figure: {"value": 2.5, "unit": "cm"}
